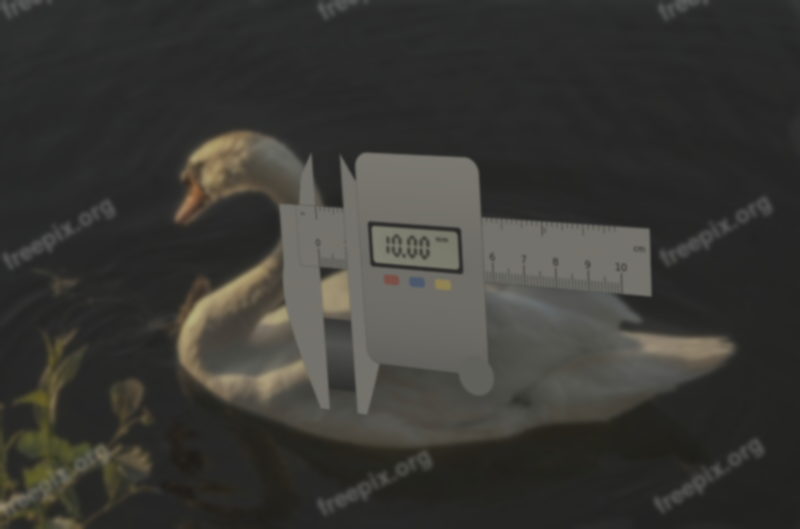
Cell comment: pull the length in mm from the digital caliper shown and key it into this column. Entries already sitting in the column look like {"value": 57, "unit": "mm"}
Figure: {"value": 10.00, "unit": "mm"}
